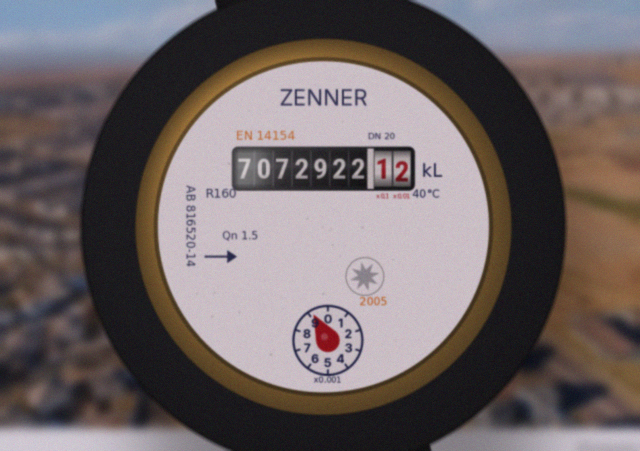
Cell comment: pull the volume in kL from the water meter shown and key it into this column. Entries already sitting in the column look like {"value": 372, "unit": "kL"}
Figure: {"value": 7072922.119, "unit": "kL"}
